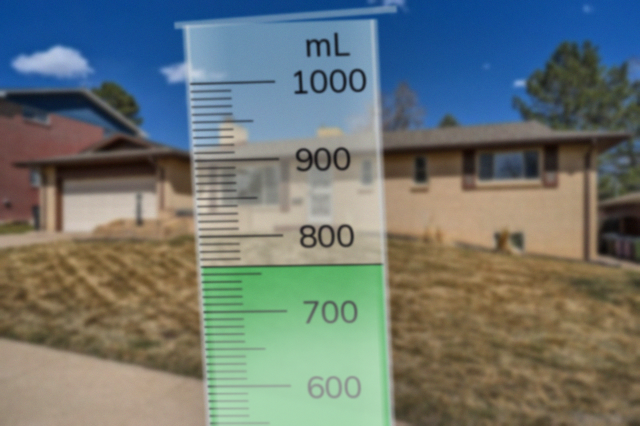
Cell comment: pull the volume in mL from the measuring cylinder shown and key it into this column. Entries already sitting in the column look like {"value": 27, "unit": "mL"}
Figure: {"value": 760, "unit": "mL"}
